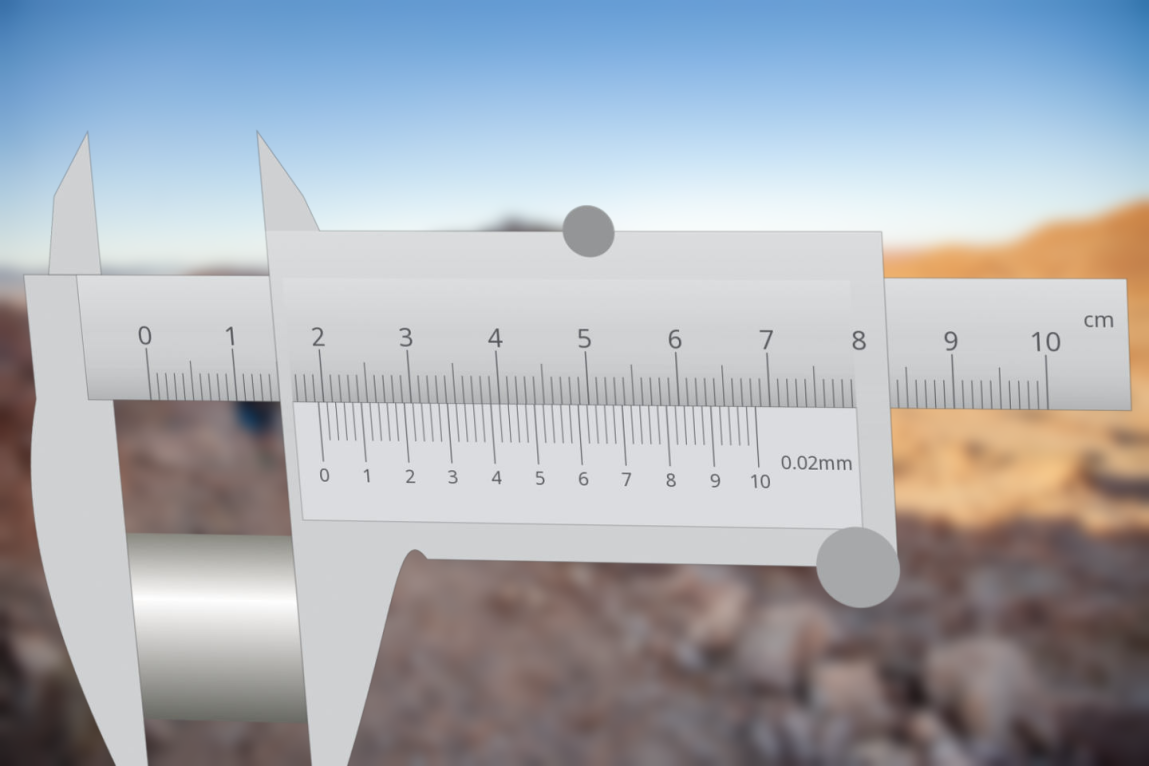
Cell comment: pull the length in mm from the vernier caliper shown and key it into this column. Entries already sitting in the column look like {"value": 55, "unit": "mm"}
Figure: {"value": 19.4, "unit": "mm"}
